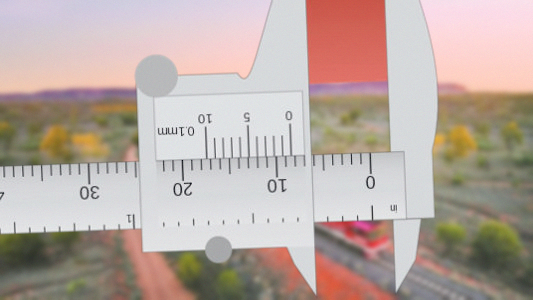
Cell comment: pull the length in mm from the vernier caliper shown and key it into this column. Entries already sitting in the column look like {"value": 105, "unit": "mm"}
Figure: {"value": 8.4, "unit": "mm"}
